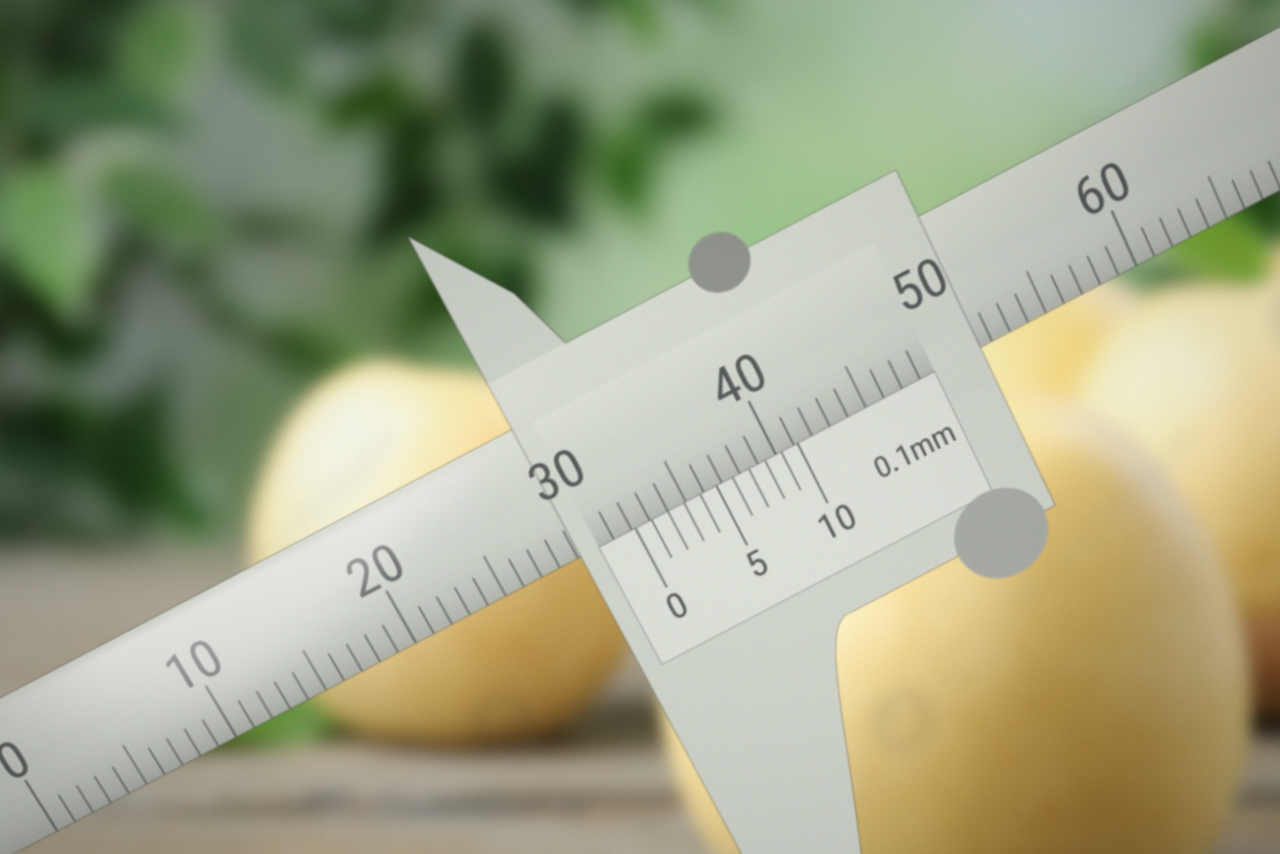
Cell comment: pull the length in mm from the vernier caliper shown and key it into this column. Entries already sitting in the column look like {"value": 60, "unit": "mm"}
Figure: {"value": 32.2, "unit": "mm"}
